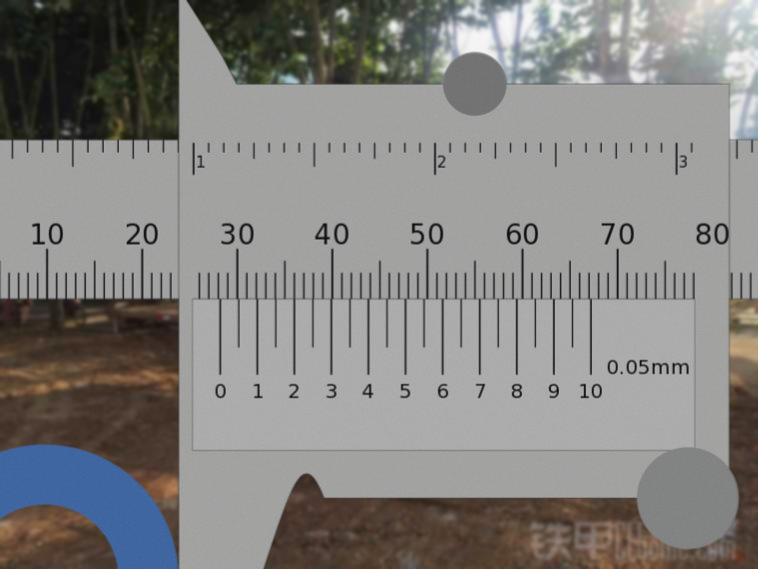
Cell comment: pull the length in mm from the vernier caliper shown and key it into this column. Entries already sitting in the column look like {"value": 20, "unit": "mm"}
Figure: {"value": 28.2, "unit": "mm"}
